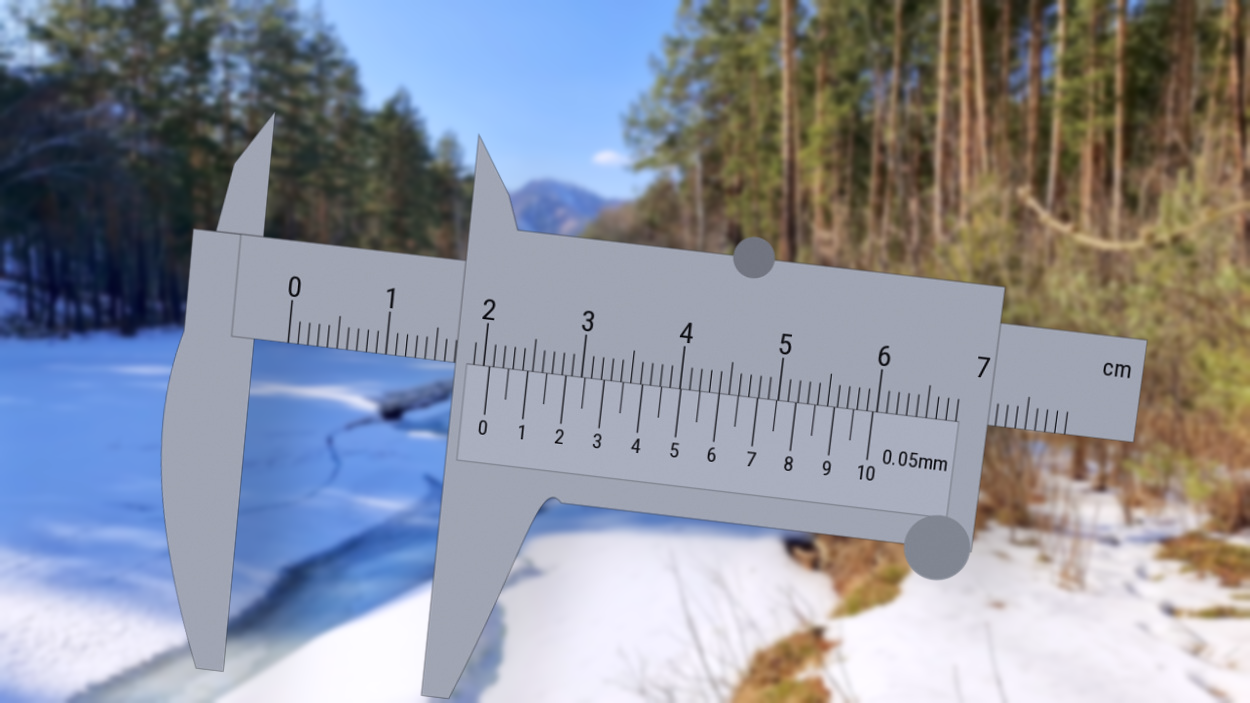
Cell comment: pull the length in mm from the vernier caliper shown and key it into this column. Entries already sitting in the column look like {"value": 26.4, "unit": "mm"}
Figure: {"value": 20.6, "unit": "mm"}
